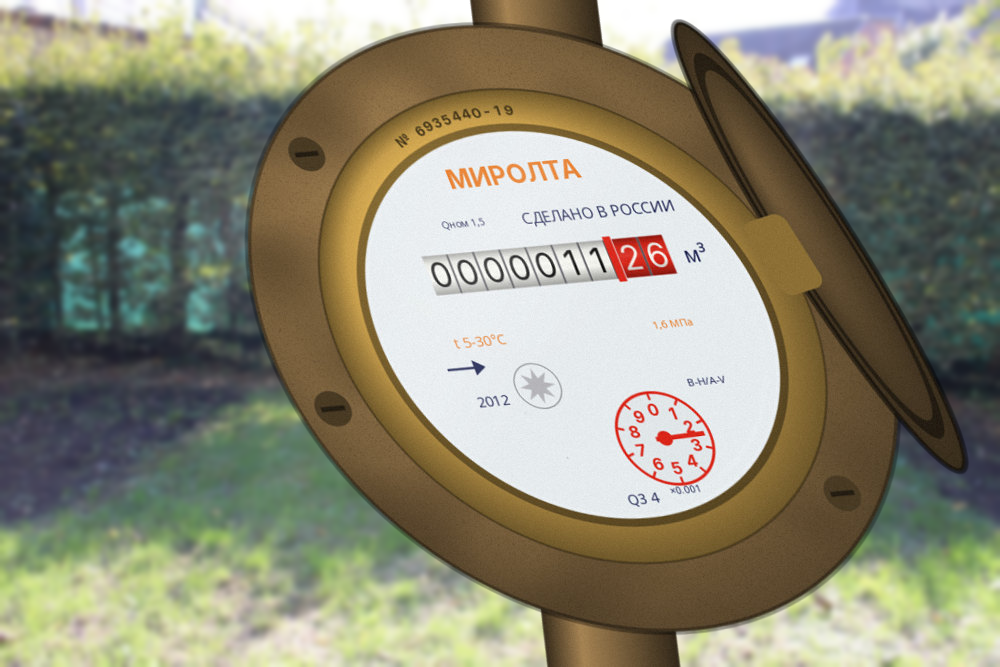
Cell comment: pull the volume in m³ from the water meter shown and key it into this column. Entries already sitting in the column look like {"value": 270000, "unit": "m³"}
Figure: {"value": 11.262, "unit": "m³"}
